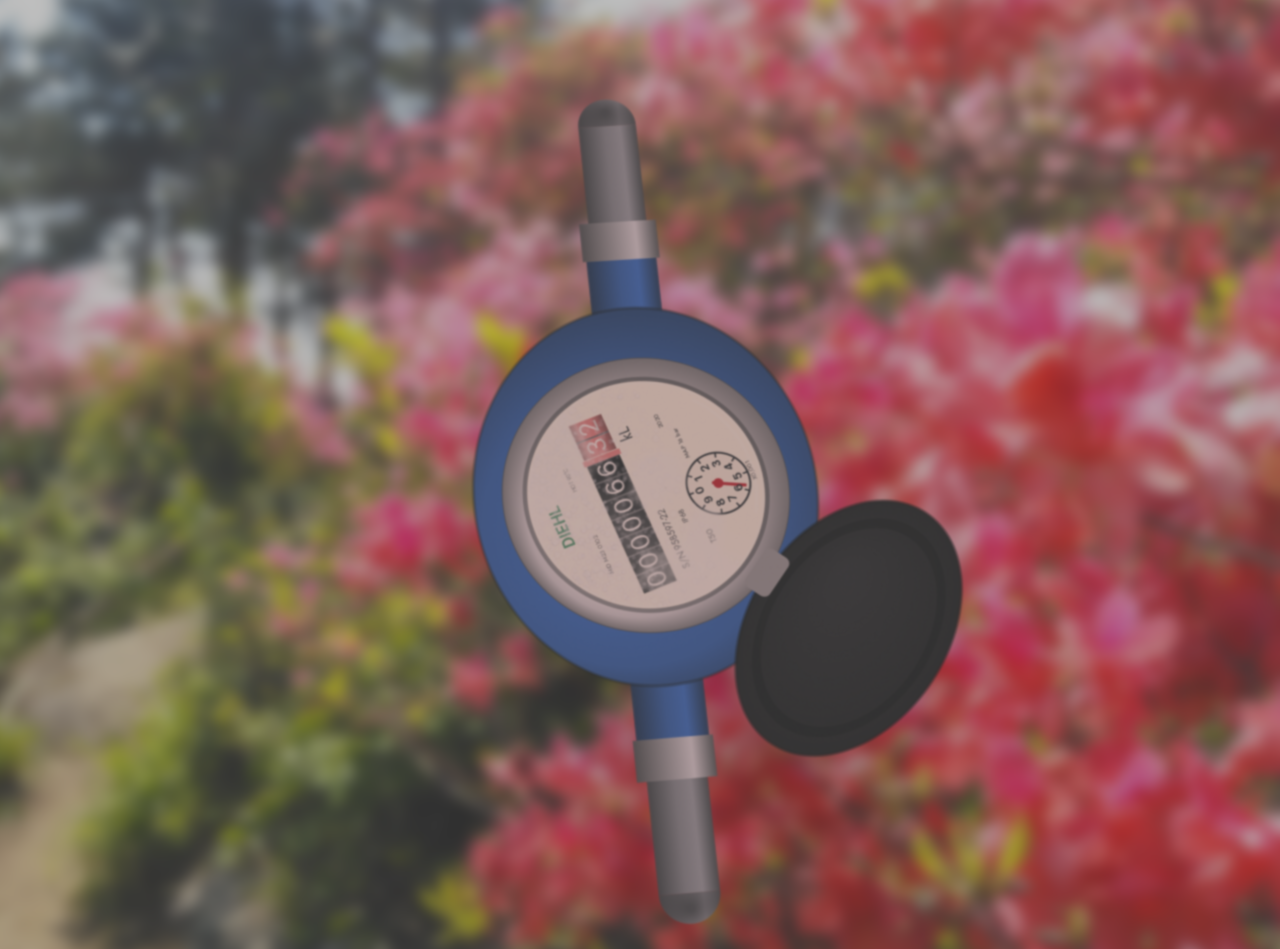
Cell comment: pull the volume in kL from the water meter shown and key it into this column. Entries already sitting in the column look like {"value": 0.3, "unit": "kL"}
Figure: {"value": 66.325, "unit": "kL"}
